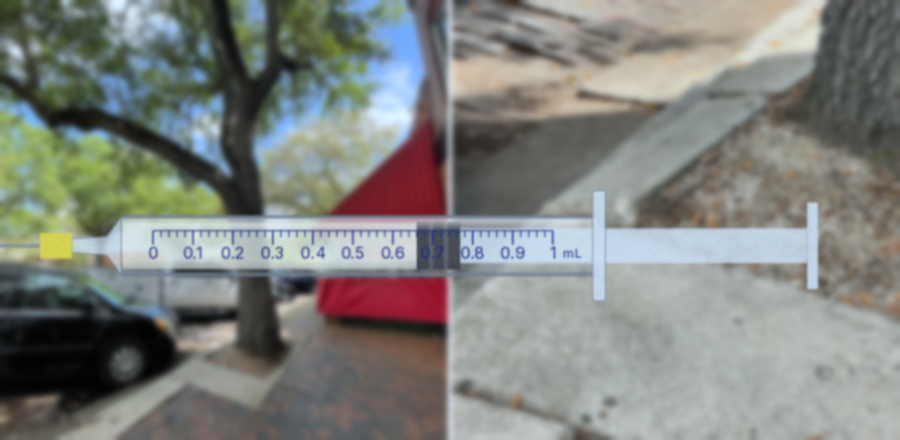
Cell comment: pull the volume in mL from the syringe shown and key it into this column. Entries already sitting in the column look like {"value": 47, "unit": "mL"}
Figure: {"value": 0.66, "unit": "mL"}
